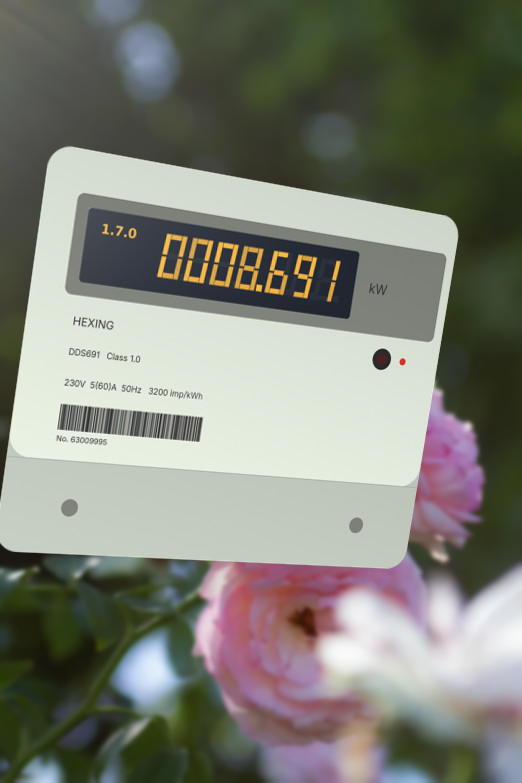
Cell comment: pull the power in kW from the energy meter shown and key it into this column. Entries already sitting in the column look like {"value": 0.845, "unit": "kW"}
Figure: {"value": 8.691, "unit": "kW"}
